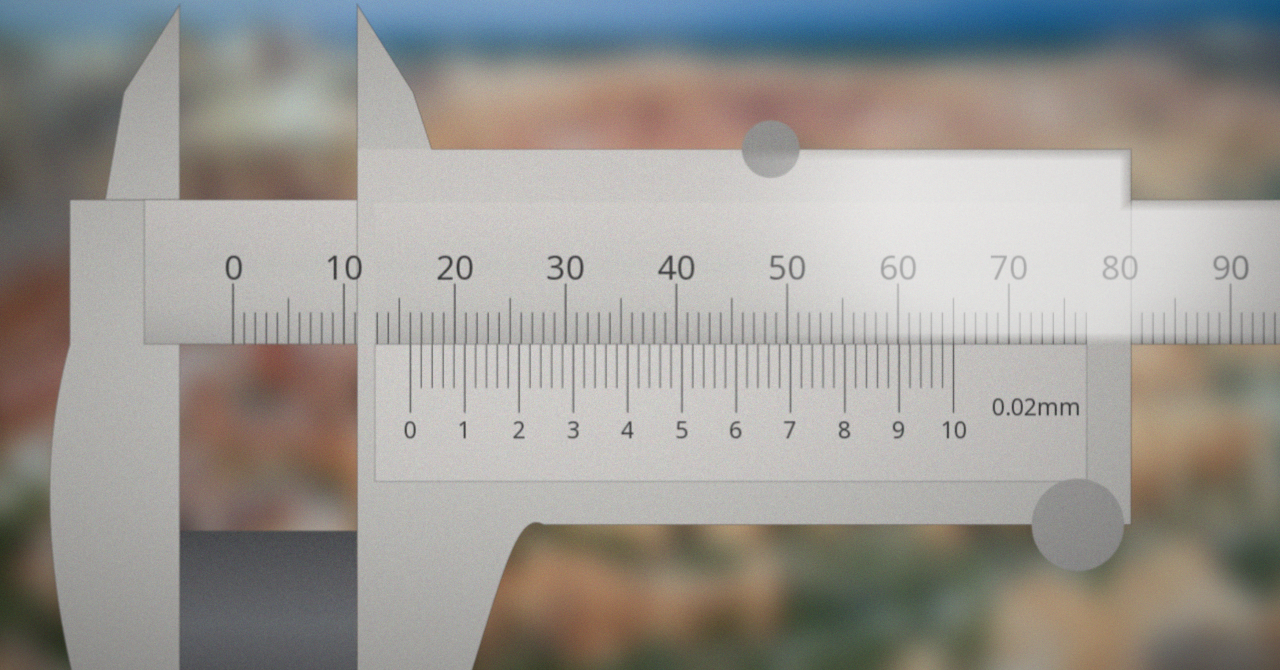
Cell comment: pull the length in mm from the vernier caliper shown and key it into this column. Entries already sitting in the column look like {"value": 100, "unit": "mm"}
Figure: {"value": 16.0, "unit": "mm"}
